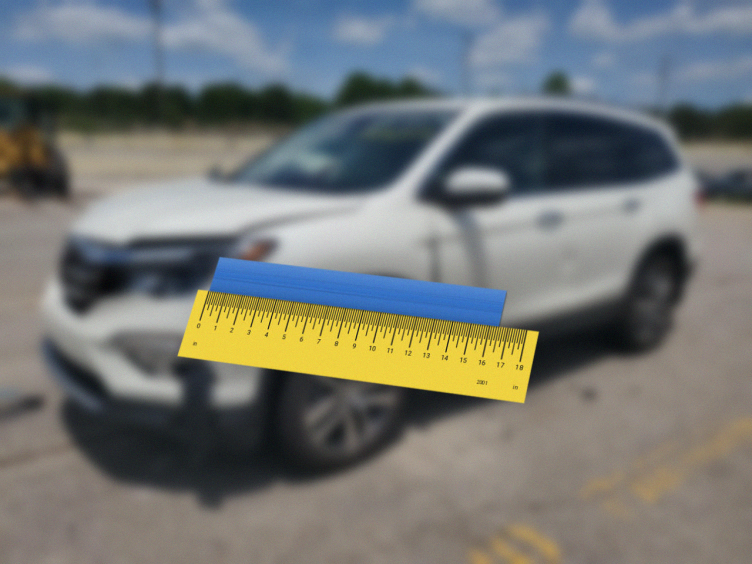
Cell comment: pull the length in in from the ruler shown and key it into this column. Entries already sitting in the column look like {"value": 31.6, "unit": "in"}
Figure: {"value": 16.5, "unit": "in"}
